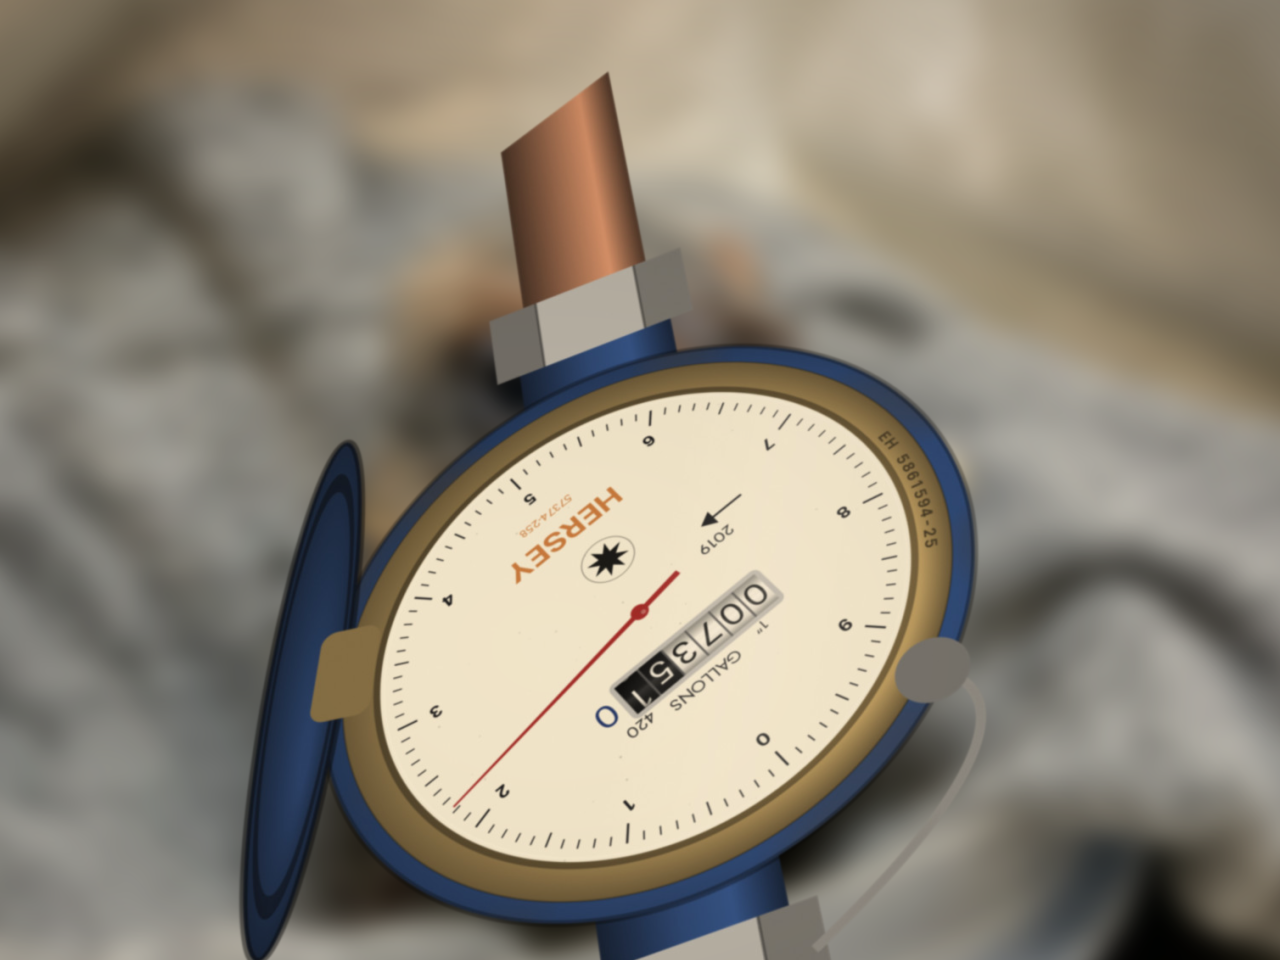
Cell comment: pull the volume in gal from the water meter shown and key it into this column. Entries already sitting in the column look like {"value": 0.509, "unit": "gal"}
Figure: {"value": 73512.2, "unit": "gal"}
